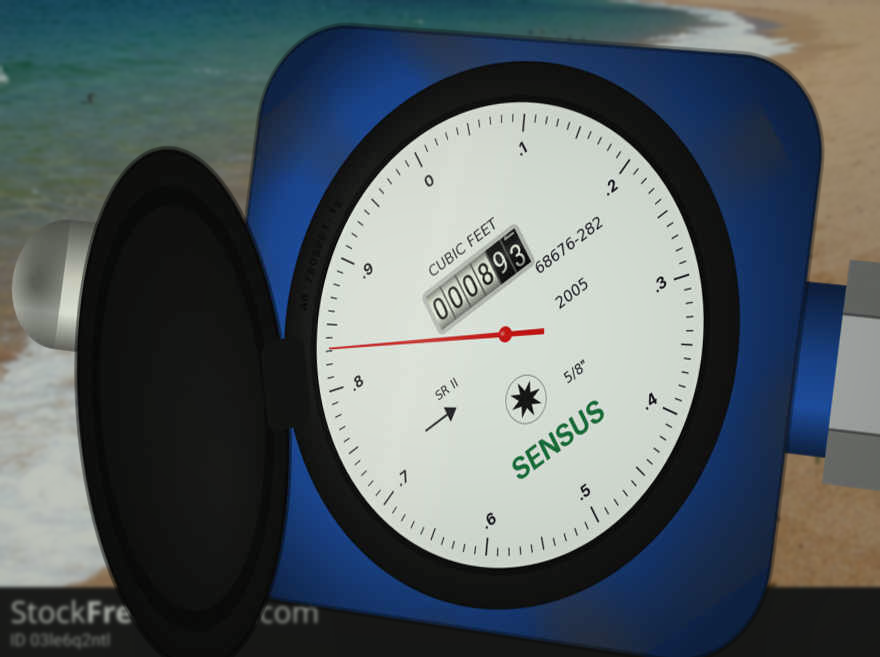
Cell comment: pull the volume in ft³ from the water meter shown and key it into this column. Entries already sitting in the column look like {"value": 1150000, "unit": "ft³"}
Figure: {"value": 892.83, "unit": "ft³"}
